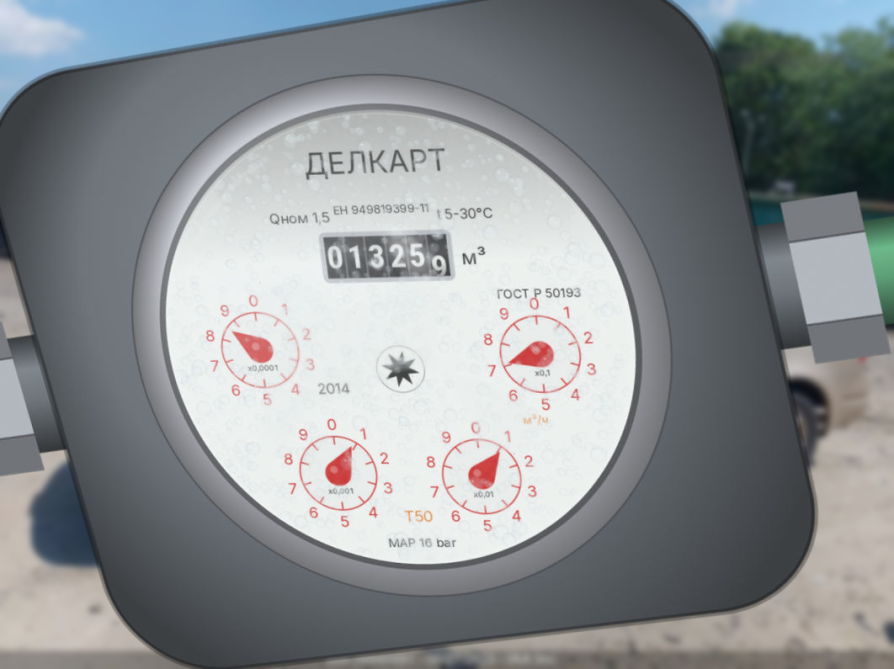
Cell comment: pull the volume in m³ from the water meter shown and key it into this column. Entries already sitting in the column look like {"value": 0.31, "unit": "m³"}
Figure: {"value": 13258.7108, "unit": "m³"}
